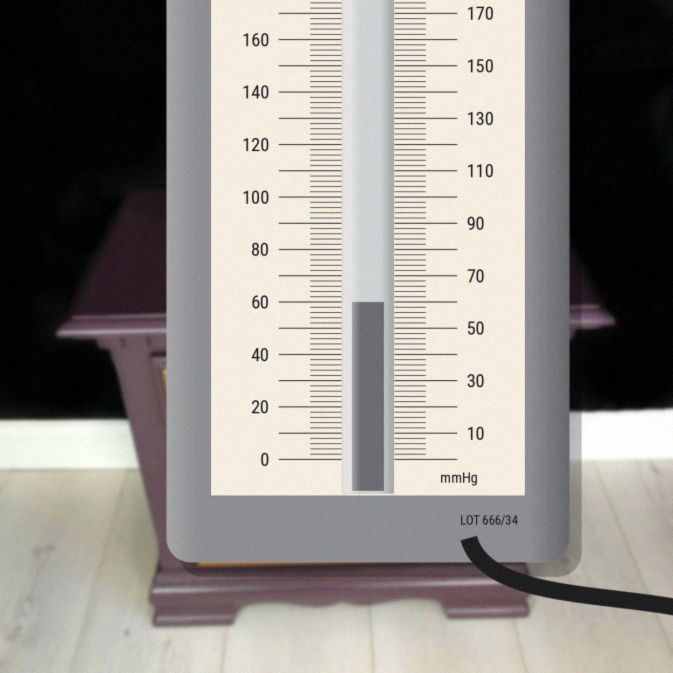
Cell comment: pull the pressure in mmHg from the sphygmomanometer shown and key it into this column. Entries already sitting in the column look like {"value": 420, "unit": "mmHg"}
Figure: {"value": 60, "unit": "mmHg"}
